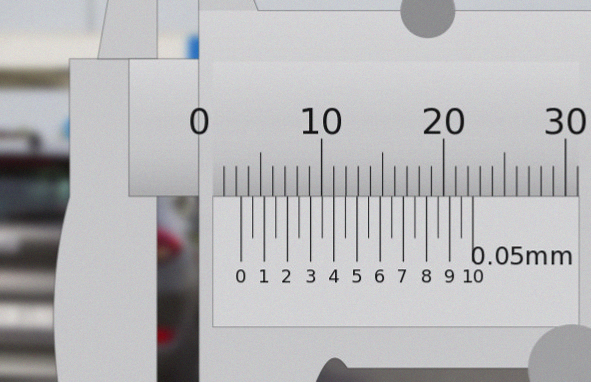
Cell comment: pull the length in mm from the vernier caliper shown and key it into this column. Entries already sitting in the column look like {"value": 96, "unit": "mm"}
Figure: {"value": 3.4, "unit": "mm"}
